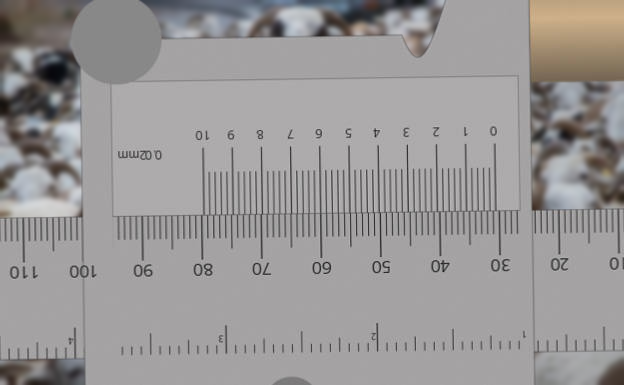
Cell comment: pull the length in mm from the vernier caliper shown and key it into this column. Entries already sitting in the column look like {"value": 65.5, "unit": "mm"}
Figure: {"value": 30.6, "unit": "mm"}
